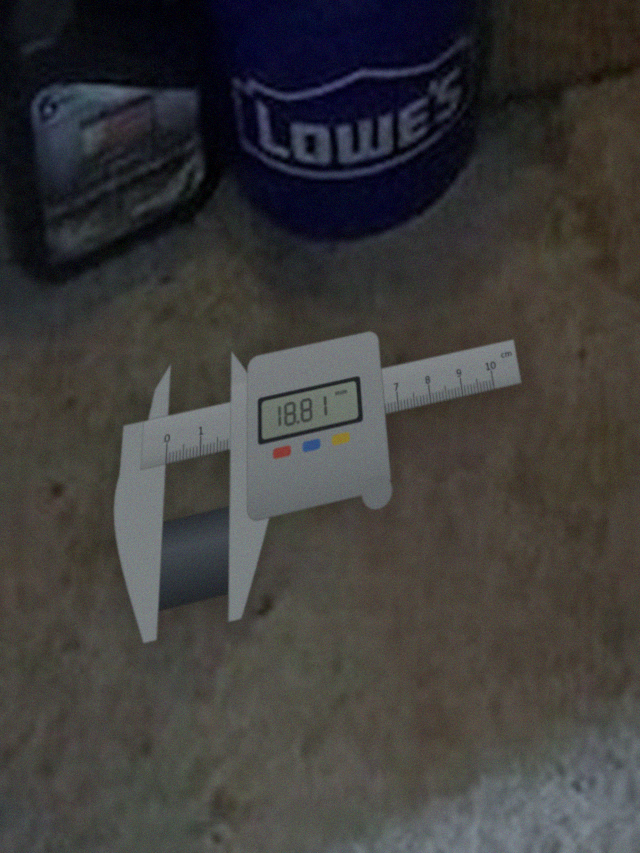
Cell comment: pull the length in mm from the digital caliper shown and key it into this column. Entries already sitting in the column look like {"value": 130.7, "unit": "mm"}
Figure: {"value": 18.81, "unit": "mm"}
